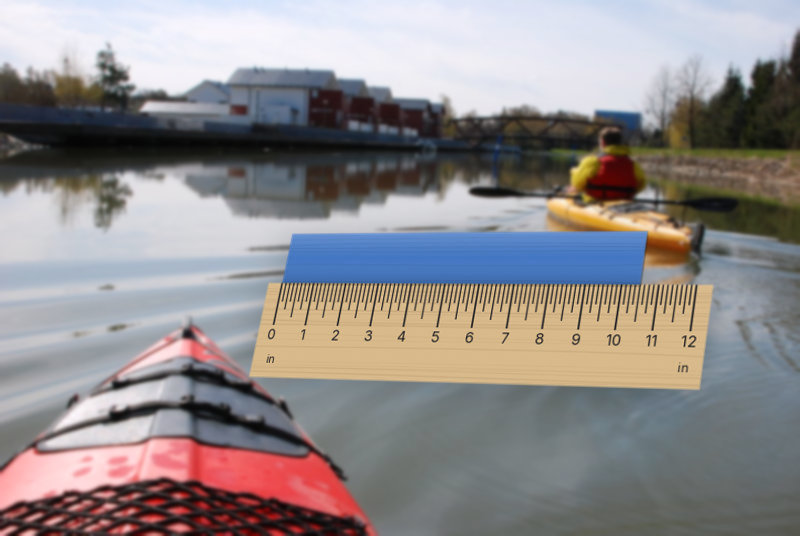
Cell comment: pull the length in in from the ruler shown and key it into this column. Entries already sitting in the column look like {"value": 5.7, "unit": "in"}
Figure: {"value": 10.5, "unit": "in"}
